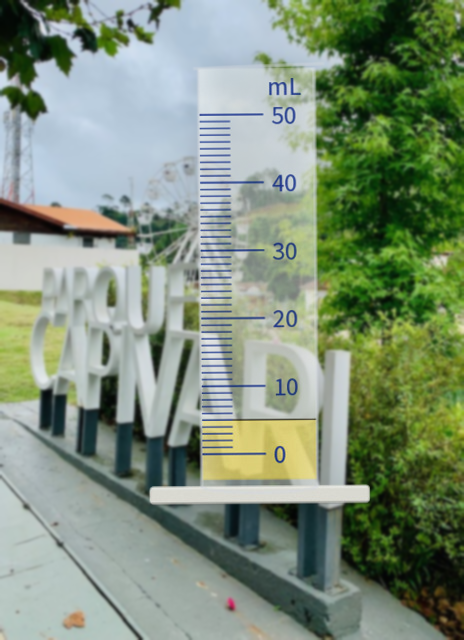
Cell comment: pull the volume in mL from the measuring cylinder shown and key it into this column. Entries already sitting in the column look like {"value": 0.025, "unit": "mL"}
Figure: {"value": 5, "unit": "mL"}
